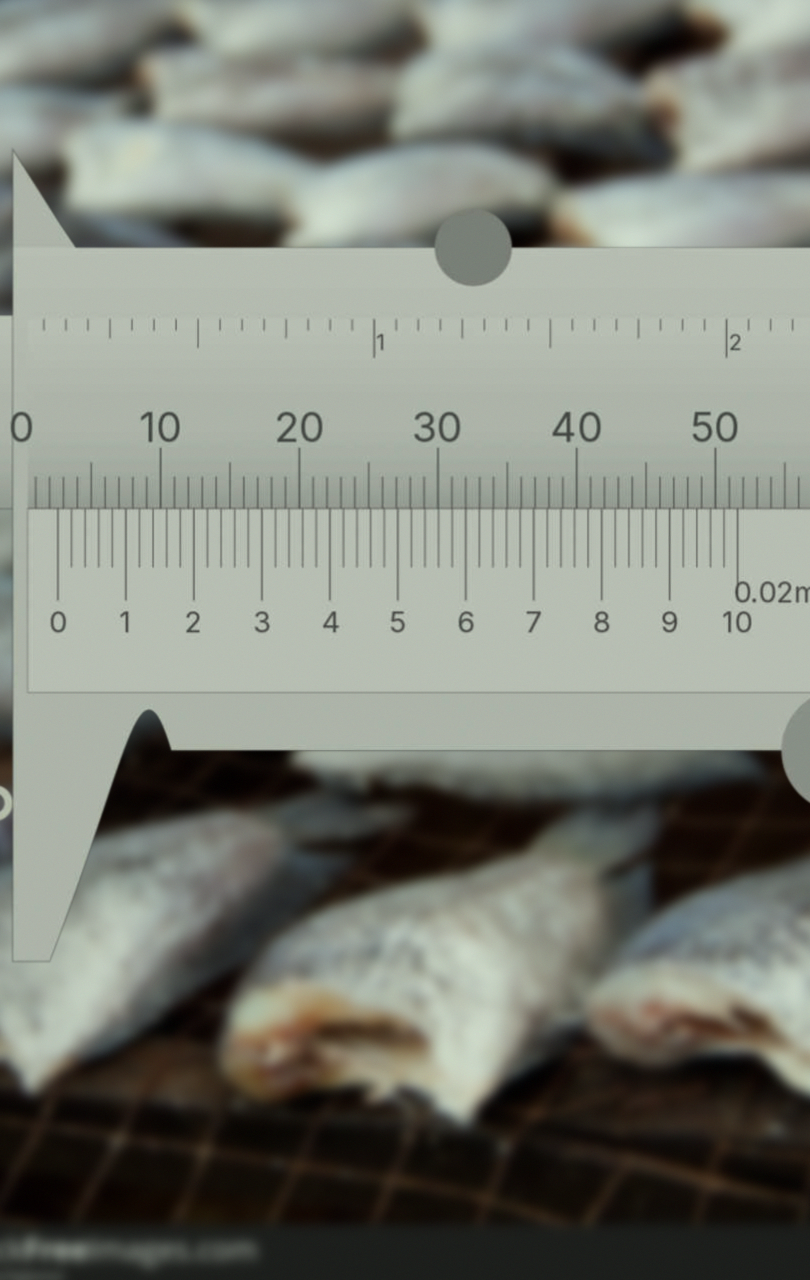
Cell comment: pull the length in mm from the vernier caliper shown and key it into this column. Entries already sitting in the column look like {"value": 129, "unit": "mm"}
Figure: {"value": 2.6, "unit": "mm"}
